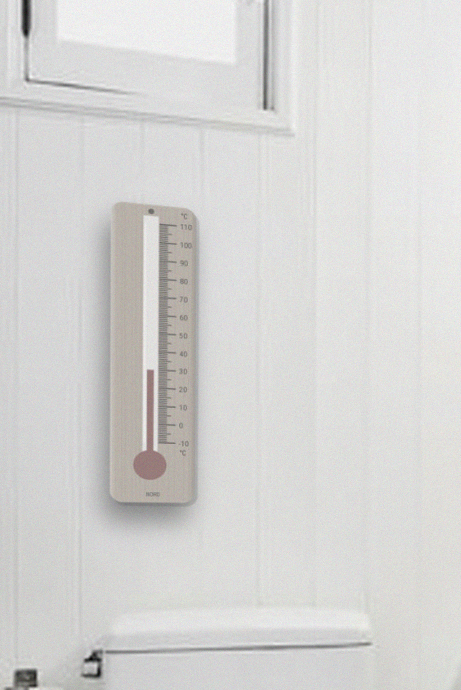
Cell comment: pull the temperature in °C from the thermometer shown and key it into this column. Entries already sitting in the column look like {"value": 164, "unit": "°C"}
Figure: {"value": 30, "unit": "°C"}
